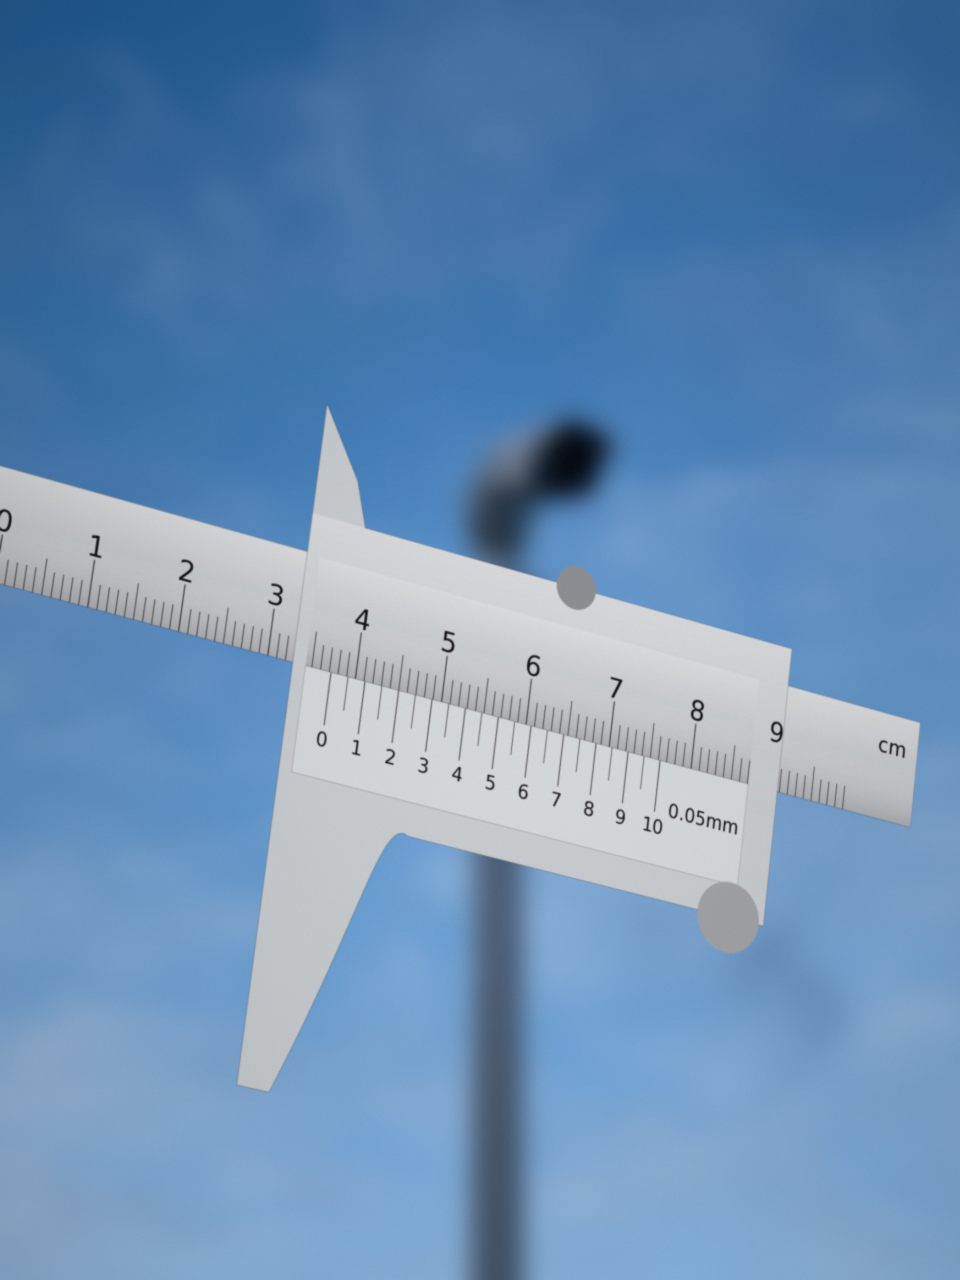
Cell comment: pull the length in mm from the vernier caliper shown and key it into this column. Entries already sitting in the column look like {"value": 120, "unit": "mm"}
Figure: {"value": 37.2, "unit": "mm"}
